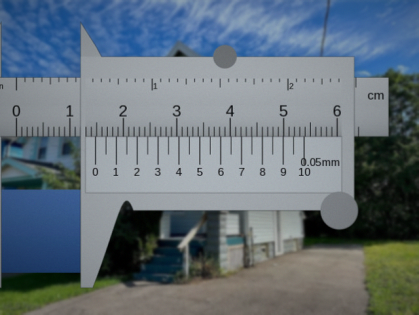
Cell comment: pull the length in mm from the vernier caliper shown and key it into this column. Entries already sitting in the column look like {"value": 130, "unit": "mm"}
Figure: {"value": 14.8, "unit": "mm"}
